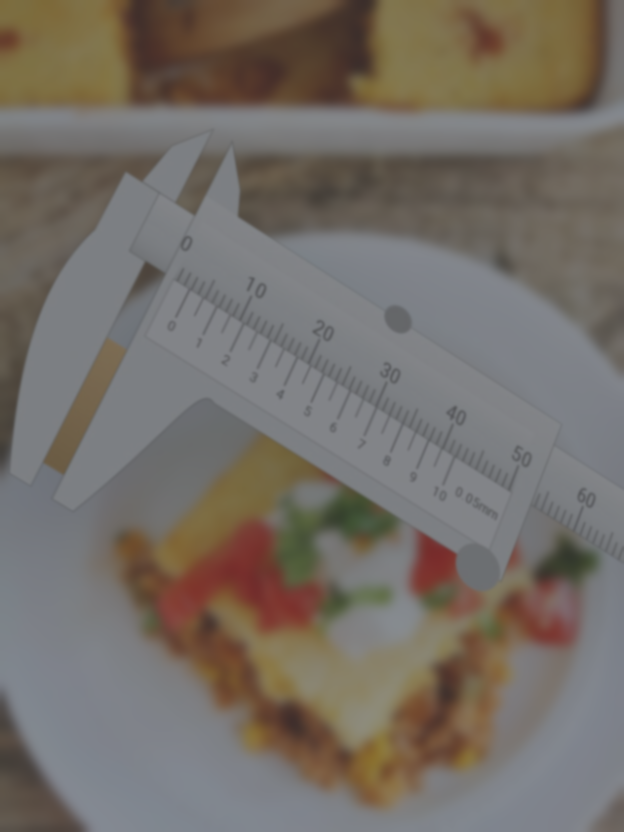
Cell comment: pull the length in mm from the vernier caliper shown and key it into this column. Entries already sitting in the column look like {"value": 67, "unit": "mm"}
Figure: {"value": 2.8, "unit": "mm"}
